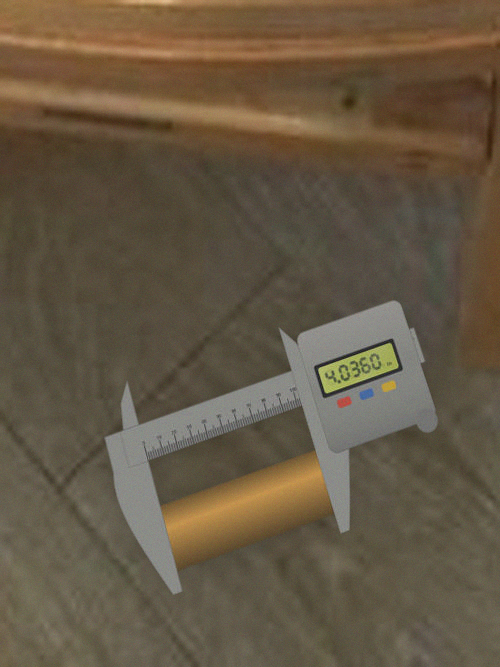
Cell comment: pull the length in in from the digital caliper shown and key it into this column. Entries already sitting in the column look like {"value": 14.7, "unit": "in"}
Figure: {"value": 4.0360, "unit": "in"}
